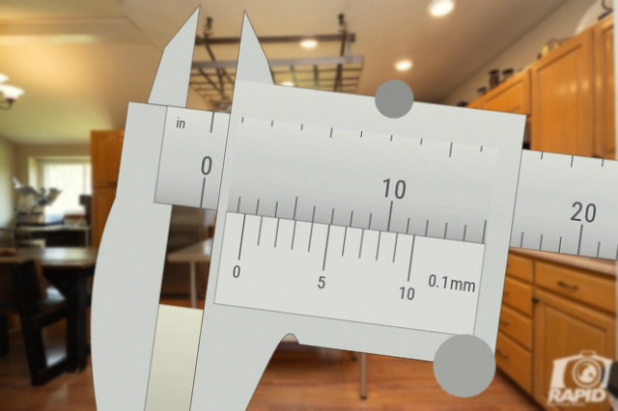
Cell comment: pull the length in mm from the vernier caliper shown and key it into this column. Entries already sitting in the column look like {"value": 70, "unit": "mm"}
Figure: {"value": 2.4, "unit": "mm"}
